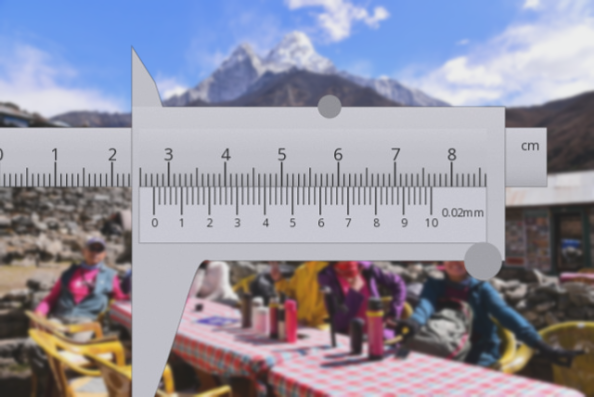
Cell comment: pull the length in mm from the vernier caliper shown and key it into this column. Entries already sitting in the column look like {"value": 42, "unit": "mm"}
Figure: {"value": 27.4, "unit": "mm"}
